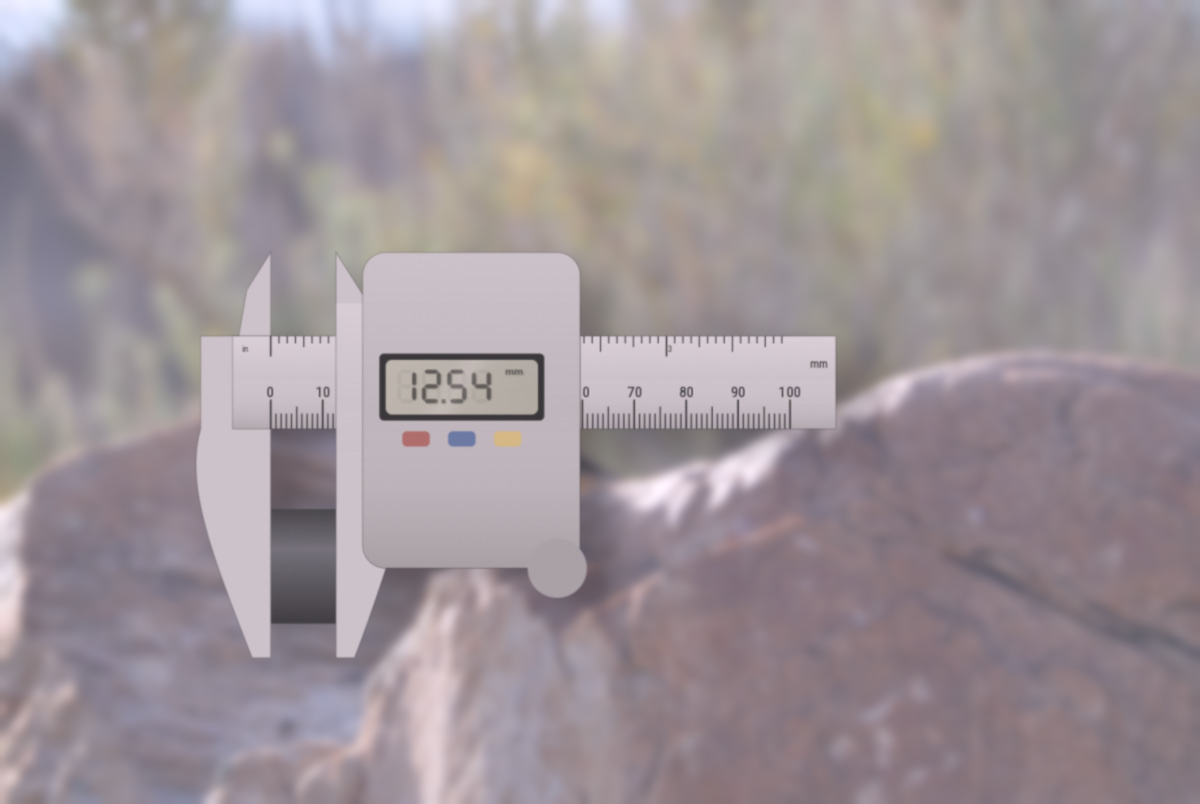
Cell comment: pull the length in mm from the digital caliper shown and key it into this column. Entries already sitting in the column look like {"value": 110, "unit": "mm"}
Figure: {"value": 12.54, "unit": "mm"}
